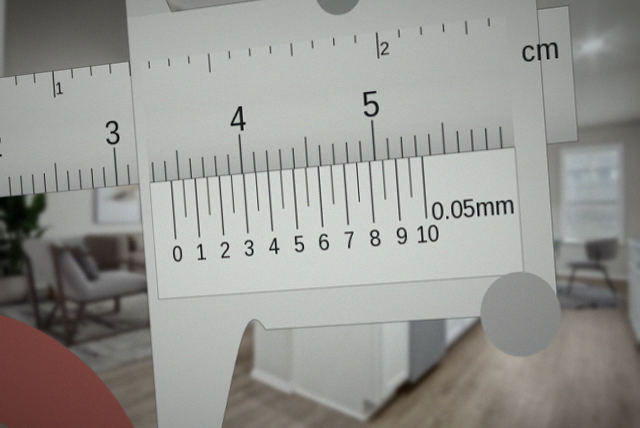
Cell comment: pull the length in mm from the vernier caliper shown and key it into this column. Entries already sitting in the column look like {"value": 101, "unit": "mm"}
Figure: {"value": 34.4, "unit": "mm"}
